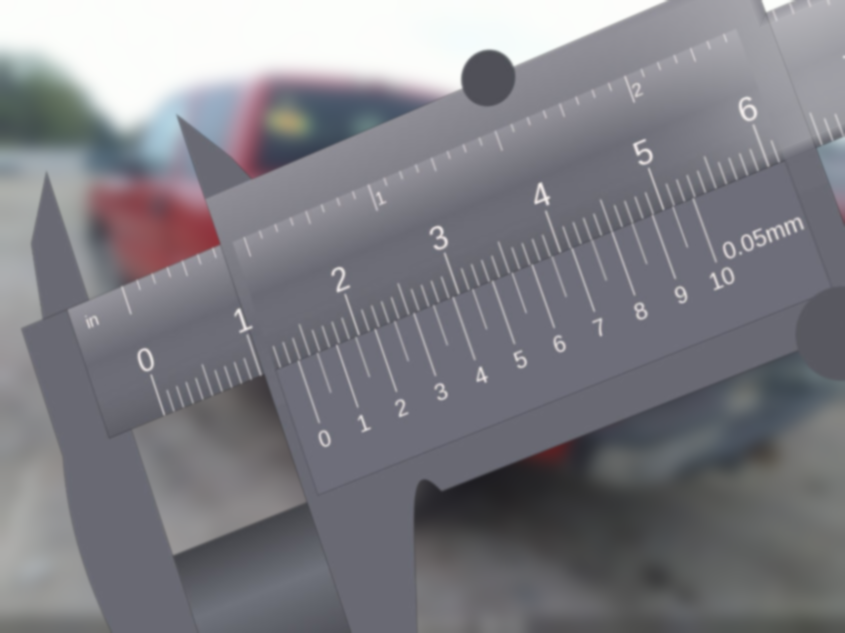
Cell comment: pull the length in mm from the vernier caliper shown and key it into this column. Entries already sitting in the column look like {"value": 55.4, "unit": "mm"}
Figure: {"value": 13.8, "unit": "mm"}
